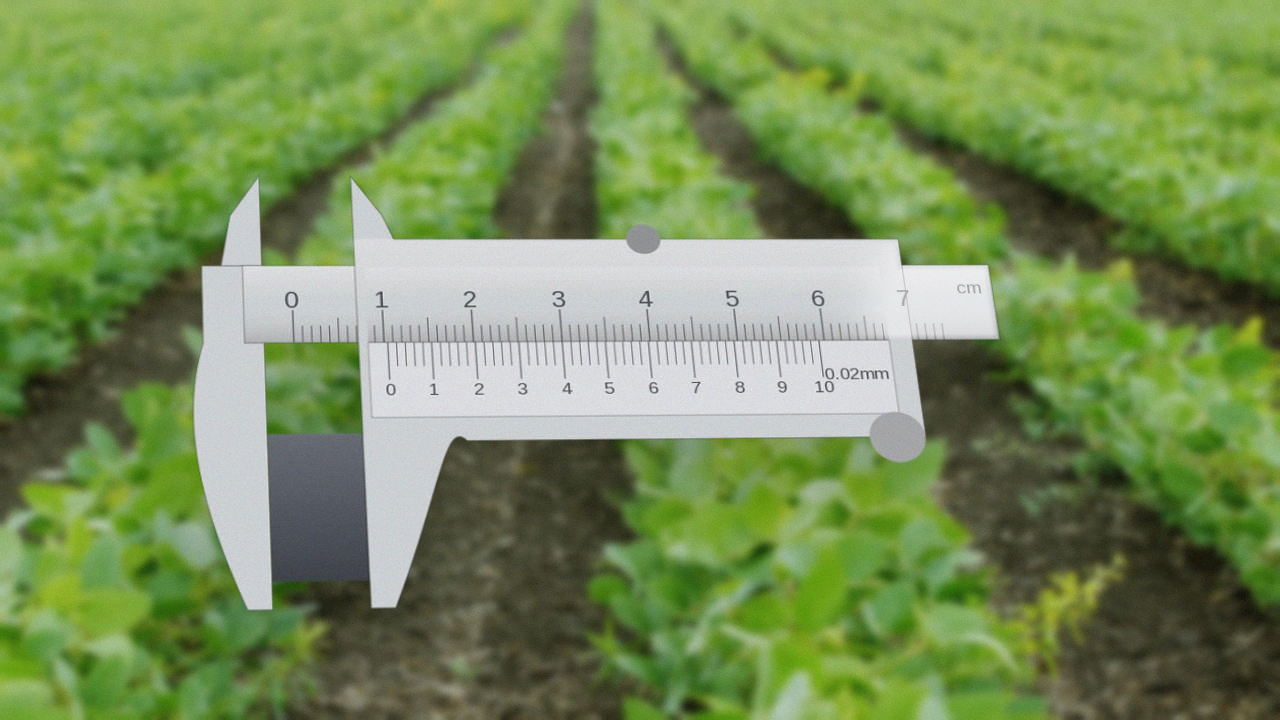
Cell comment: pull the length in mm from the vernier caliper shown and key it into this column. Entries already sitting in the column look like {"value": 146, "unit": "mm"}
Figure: {"value": 10.4, "unit": "mm"}
